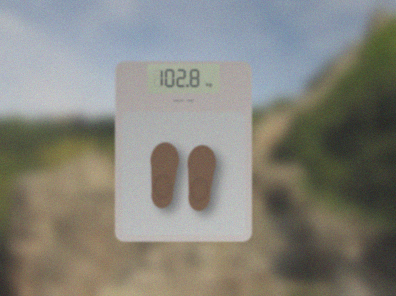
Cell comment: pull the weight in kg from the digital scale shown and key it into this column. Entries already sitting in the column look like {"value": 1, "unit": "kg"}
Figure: {"value": 102.8, "unit": "kg"}
